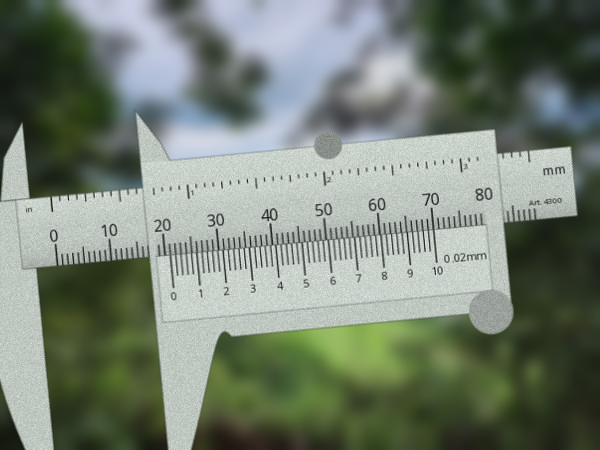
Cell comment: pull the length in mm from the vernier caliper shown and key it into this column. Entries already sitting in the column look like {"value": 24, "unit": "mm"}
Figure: {"value": 21.0, "unit": "mm"}
